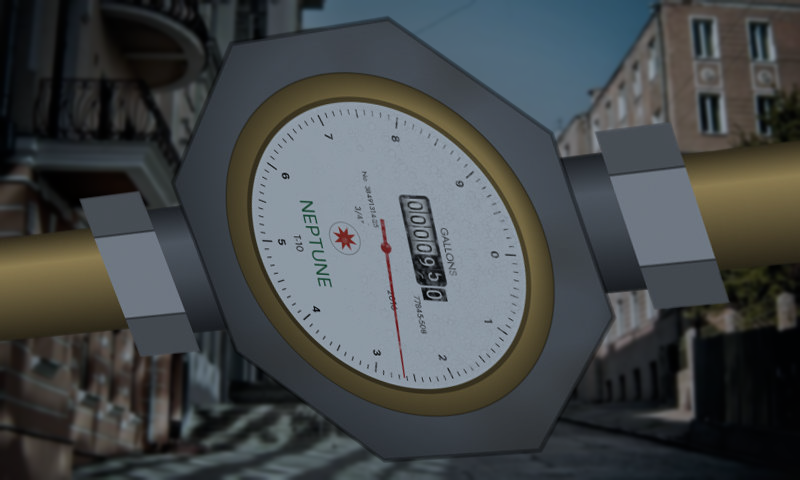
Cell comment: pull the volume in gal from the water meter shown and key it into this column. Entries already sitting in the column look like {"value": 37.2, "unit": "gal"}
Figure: {"value": 952.6, "unit": "gal"}
